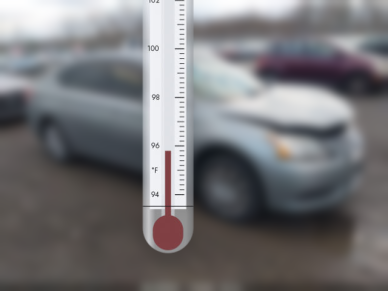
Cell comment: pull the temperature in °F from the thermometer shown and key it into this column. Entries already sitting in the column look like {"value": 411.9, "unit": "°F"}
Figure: {"value": 95.8, "unit": "°F"}
